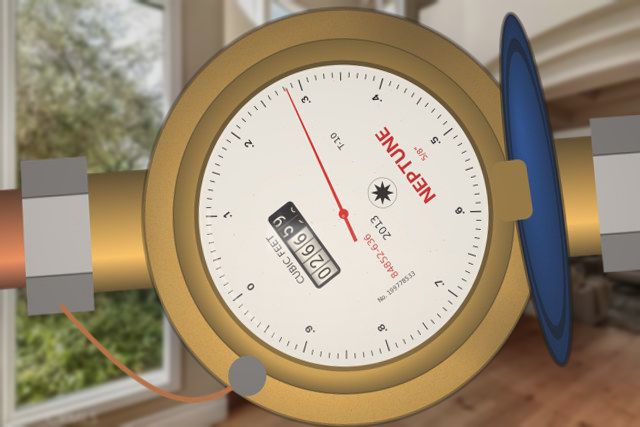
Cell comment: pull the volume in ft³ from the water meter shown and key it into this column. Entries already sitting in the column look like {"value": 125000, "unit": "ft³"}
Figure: {"value": 26659.28, "unit": "ft³"}
